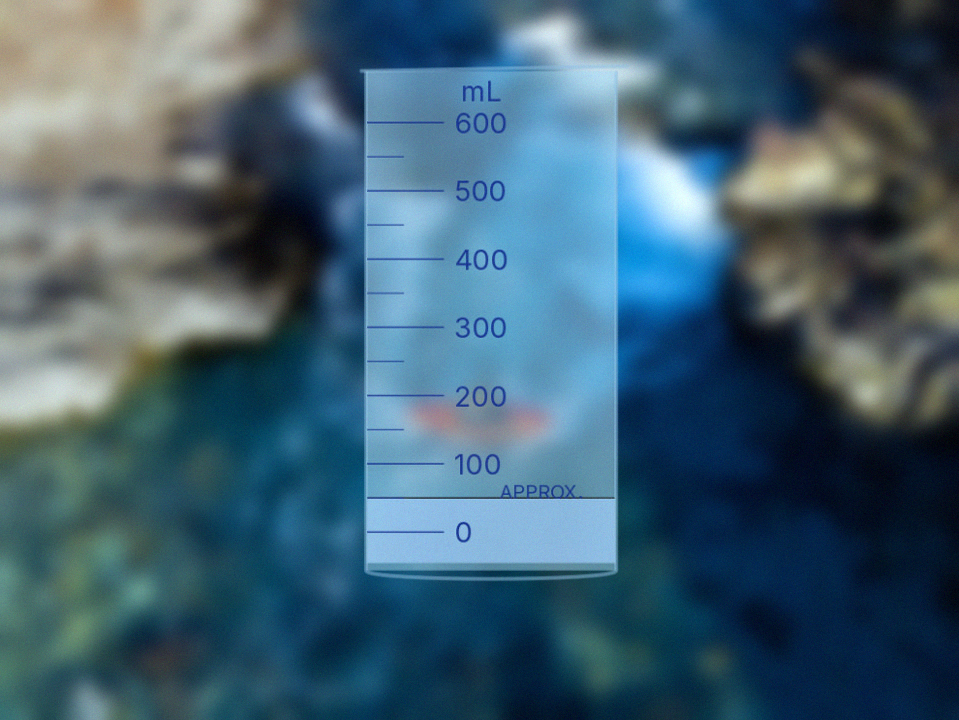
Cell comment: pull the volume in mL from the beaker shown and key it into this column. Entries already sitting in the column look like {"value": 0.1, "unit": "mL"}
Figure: {"value": 50, "unit": "mL"}
